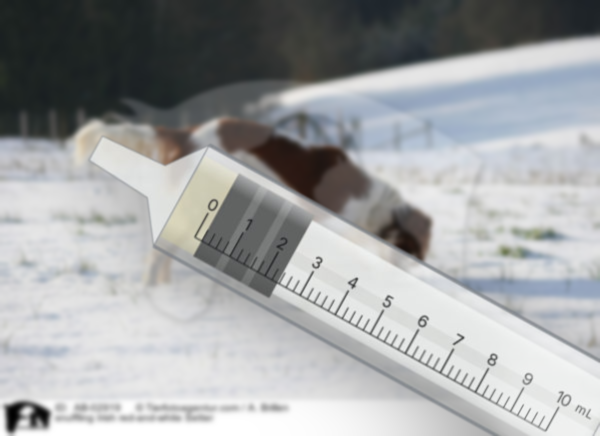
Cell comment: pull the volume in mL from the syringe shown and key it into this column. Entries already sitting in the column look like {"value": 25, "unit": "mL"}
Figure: {"value": 0.2, "unit": "mL"}
